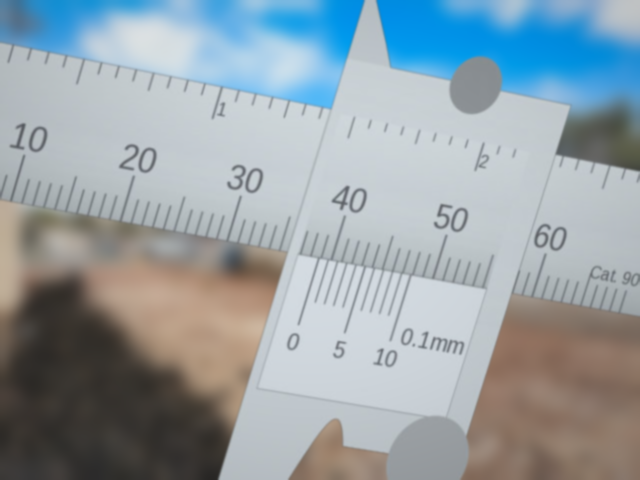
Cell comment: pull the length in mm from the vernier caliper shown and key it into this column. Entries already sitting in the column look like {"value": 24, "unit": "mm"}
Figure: {"value": 38.8, "unit": "mm"}
